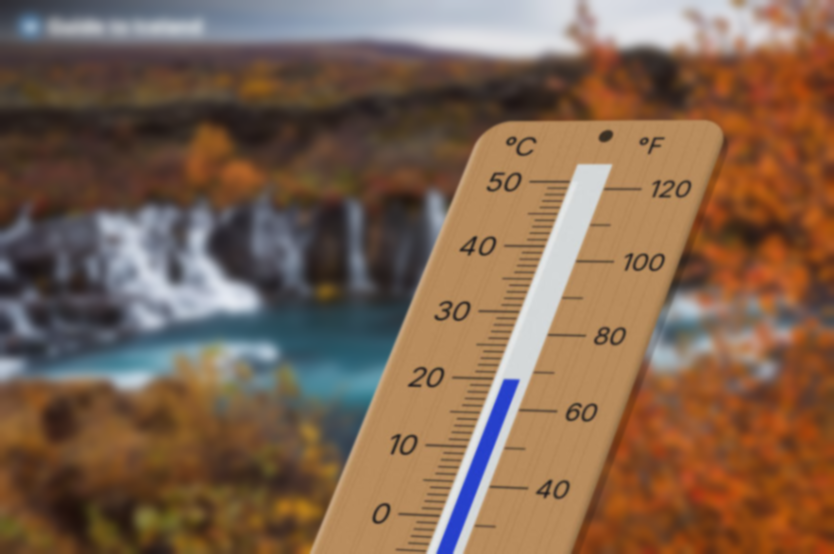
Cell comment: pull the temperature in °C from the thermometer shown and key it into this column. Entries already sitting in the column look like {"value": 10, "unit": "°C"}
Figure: {"value": 20, "unit": "°C"}
